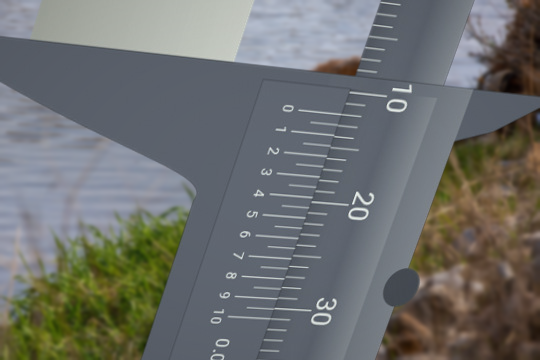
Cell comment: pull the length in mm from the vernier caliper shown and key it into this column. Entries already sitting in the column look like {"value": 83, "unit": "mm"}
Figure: {"value": 12.0, "unit": "mm"}
